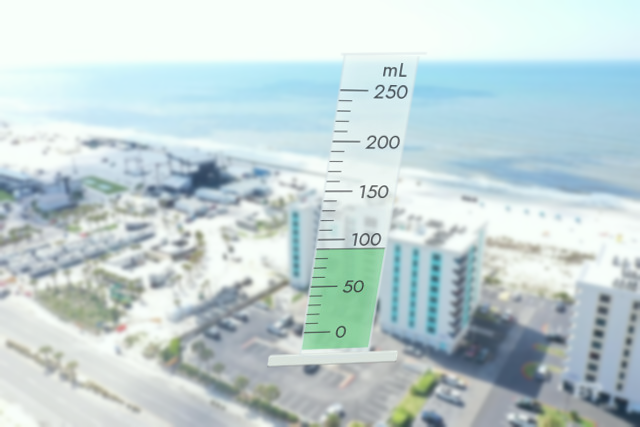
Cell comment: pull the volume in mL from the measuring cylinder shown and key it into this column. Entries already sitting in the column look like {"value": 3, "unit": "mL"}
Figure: {"value": 90, "unit": "mL"}
